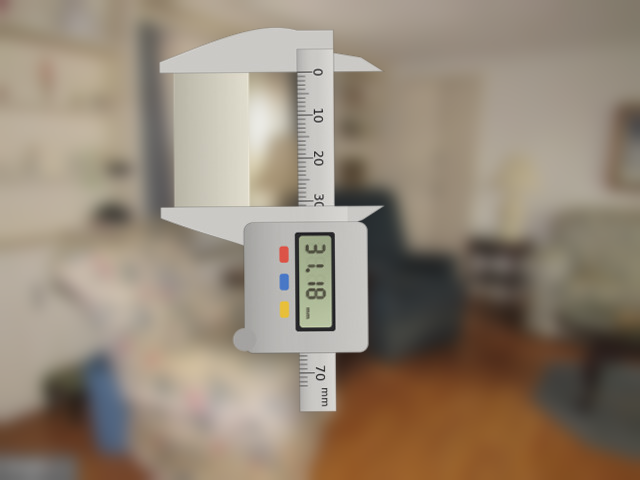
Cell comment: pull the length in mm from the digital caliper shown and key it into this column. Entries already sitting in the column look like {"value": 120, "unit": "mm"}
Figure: {"value": 31.18, "unit": "mm"}
